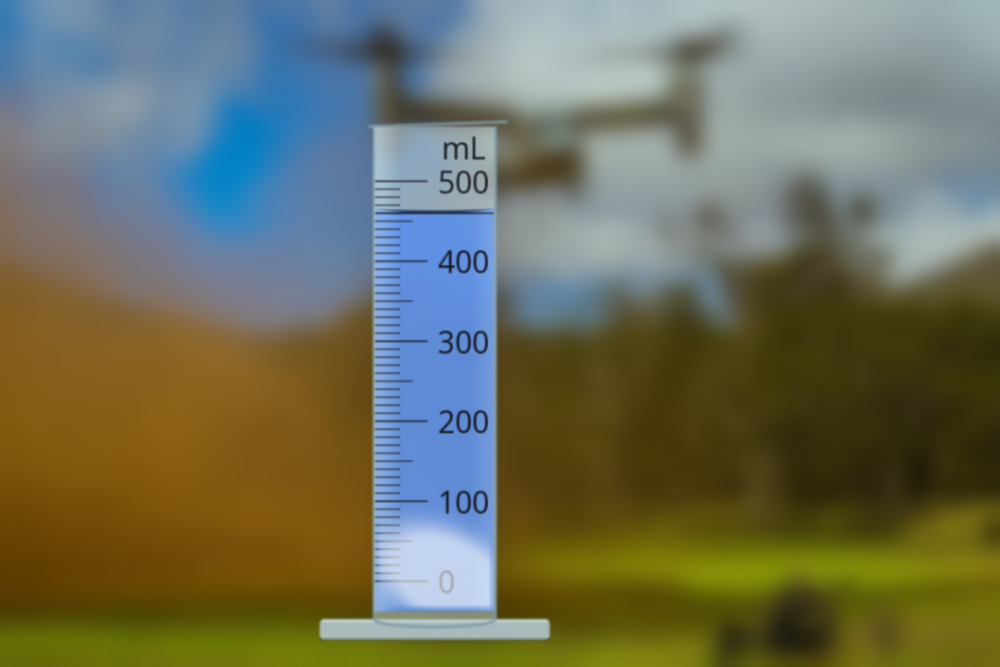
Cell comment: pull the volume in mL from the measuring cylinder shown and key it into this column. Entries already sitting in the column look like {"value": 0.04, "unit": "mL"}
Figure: {"value": 460, "unit": "mL"}
